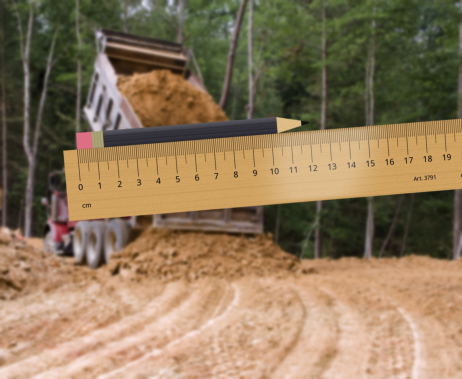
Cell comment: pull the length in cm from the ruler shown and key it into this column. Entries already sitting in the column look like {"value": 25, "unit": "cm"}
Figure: {"value": 12, "unit": "cm"}
